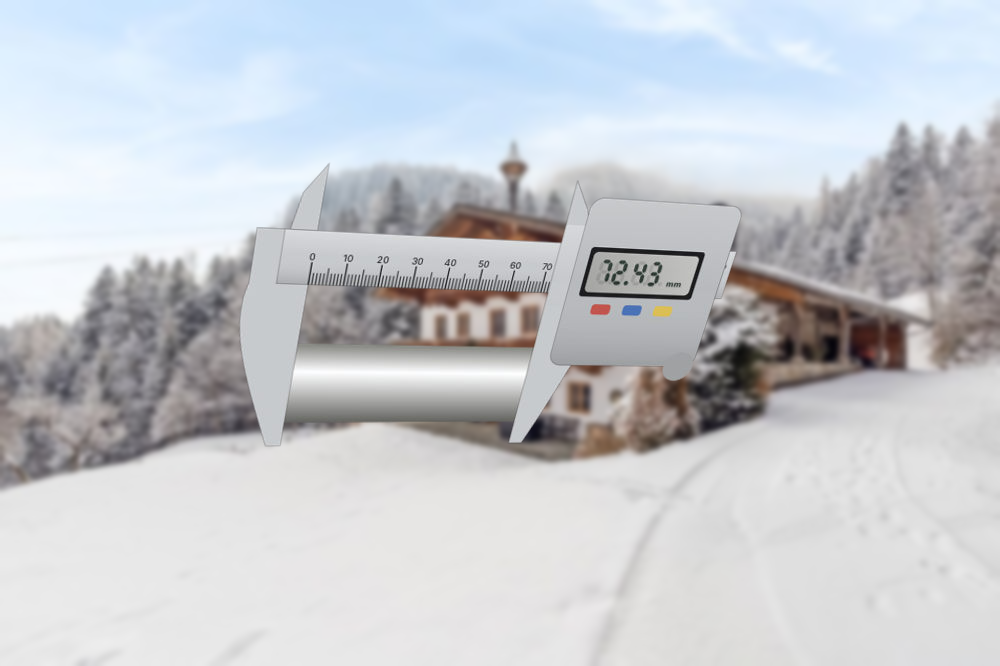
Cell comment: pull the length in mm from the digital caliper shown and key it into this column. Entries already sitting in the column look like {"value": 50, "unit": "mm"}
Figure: {"value": 72.43, "unit": "mm"}
